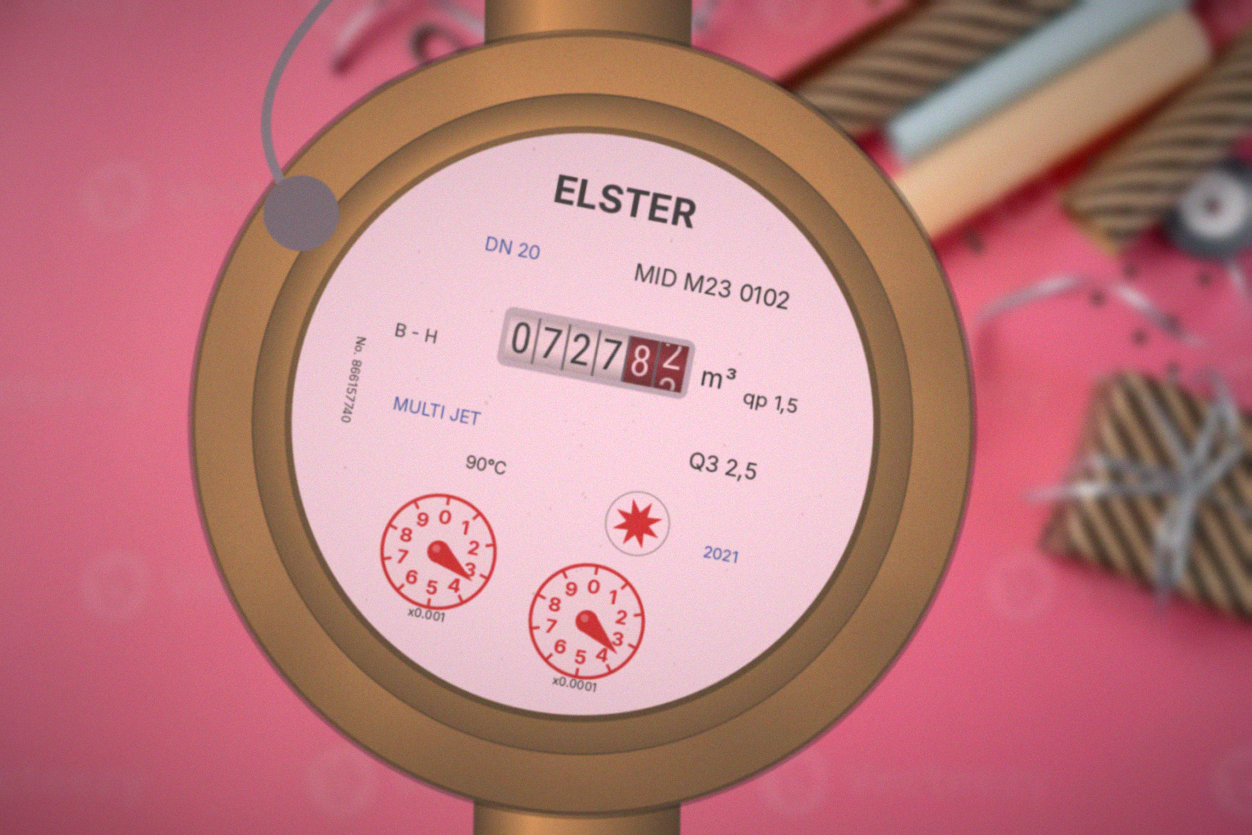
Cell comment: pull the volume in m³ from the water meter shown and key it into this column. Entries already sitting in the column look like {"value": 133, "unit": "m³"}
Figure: {"value": 727.8233, "unit": "m³"}
